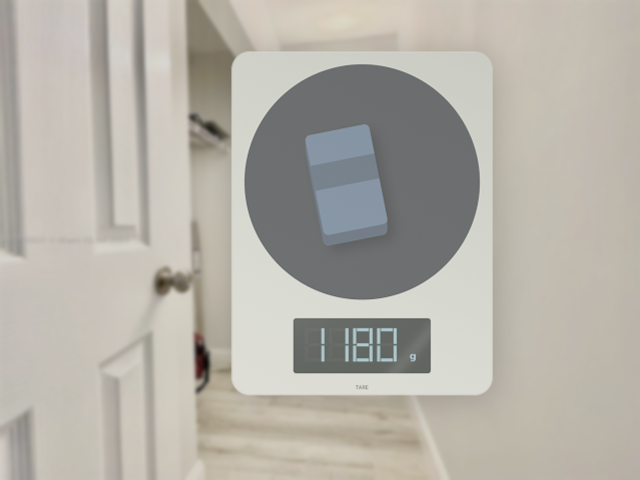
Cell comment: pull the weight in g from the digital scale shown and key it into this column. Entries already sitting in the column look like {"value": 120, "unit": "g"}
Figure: {"value": 1180, "unit": "g"}
